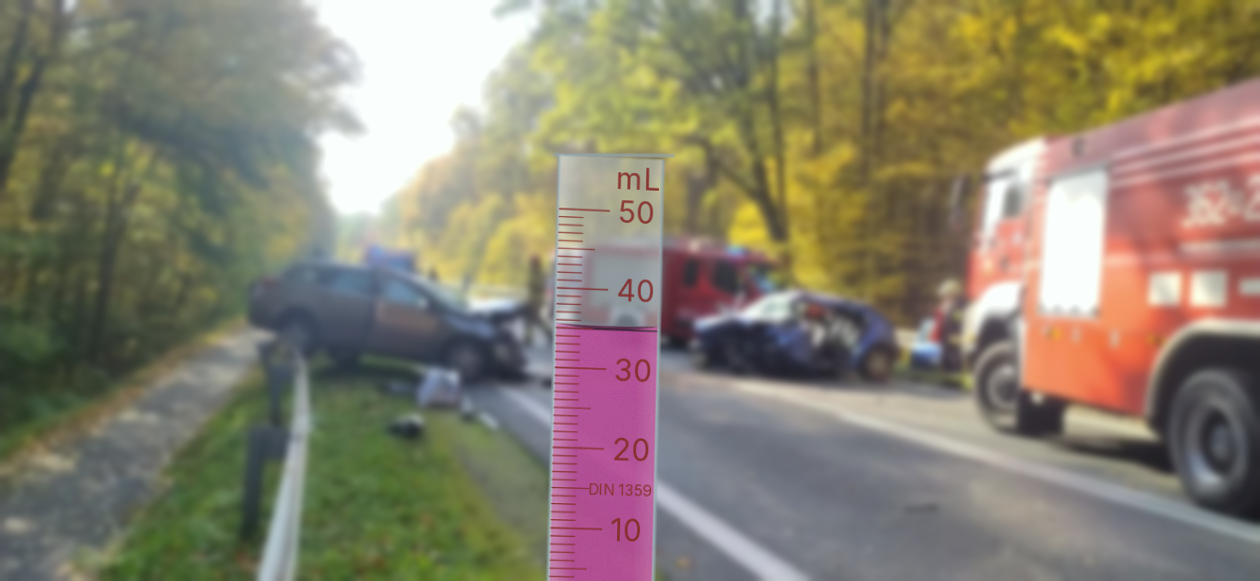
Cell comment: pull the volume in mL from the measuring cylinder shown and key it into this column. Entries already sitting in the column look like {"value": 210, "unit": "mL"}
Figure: {"value": 35, "unit": "mL"}
